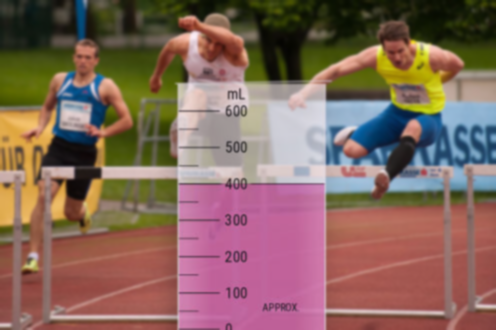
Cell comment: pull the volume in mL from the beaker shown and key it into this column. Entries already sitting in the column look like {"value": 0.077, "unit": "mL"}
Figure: {"value": 400, "unit": "mL"}
